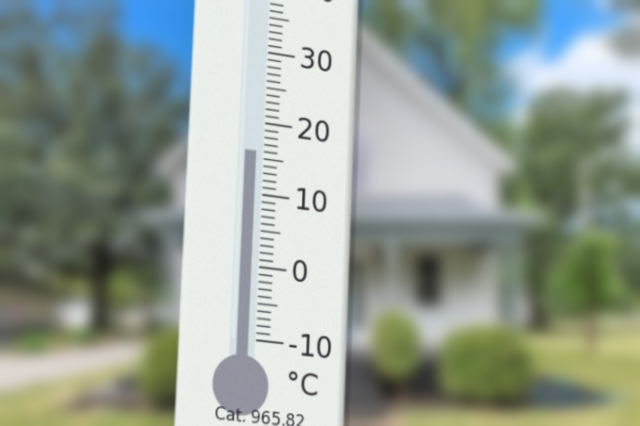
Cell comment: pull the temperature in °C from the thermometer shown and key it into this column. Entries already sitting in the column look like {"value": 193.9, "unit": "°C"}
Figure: {"value": 16, "unit": "°C"}
